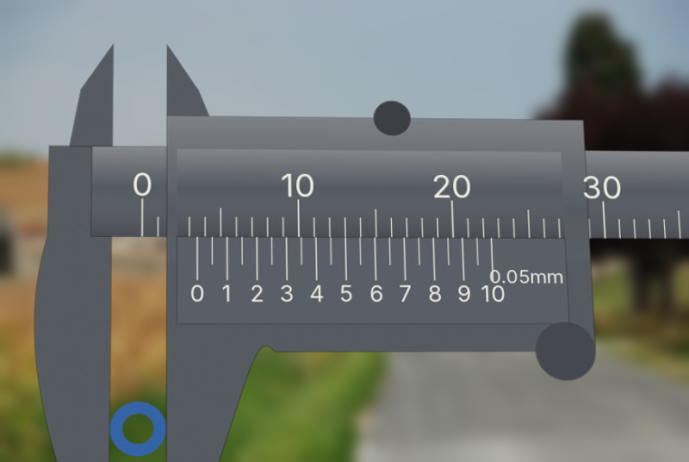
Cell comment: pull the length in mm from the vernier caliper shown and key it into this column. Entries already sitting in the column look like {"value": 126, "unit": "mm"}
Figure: {"value": 3.5, "unit": "mm"}
